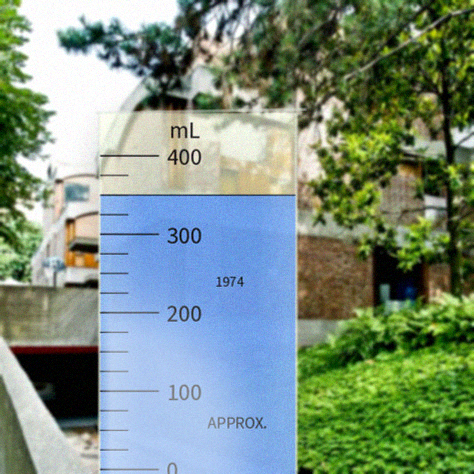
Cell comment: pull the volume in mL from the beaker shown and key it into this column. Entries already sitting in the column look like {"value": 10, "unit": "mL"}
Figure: {"value": 350, "unit": "mL"}
